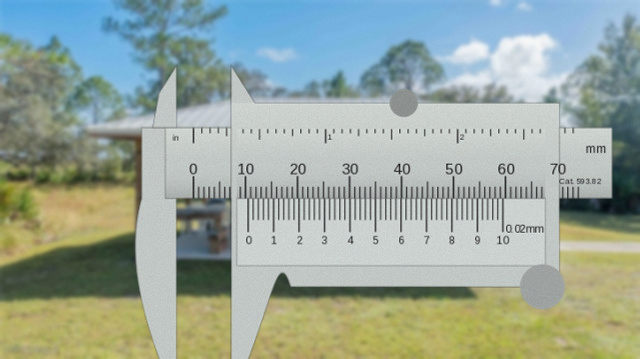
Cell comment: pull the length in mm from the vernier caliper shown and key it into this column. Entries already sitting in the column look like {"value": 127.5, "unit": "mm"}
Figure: {"value": 10.5, "unit": "mm"}
